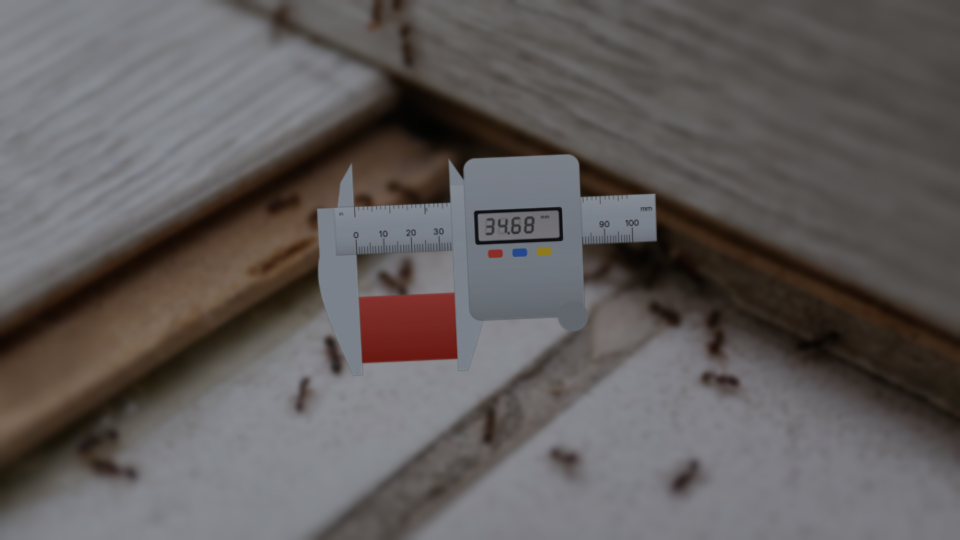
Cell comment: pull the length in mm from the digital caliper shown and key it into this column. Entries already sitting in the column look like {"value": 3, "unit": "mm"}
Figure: {"value": 34.68, "unit": "mm"}
